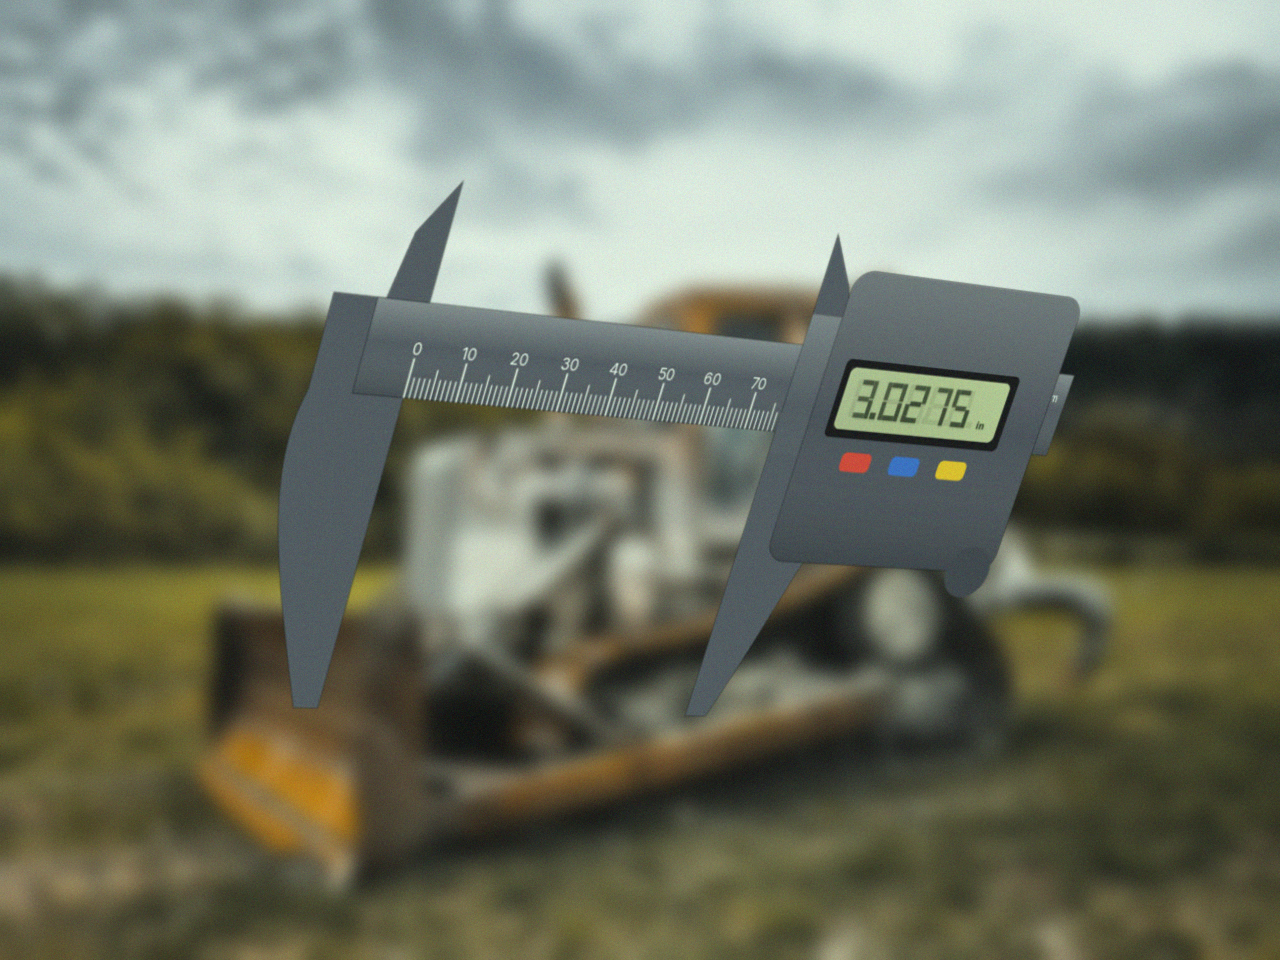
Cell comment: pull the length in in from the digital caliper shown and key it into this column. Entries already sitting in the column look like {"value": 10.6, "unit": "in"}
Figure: {"value": 3.0275, "unit": "in"}
